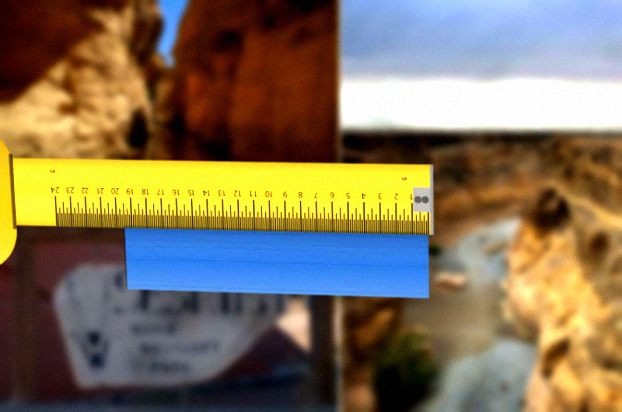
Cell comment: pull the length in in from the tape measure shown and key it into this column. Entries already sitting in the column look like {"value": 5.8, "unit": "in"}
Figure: {"value": 19.5, "unit": "in"}
